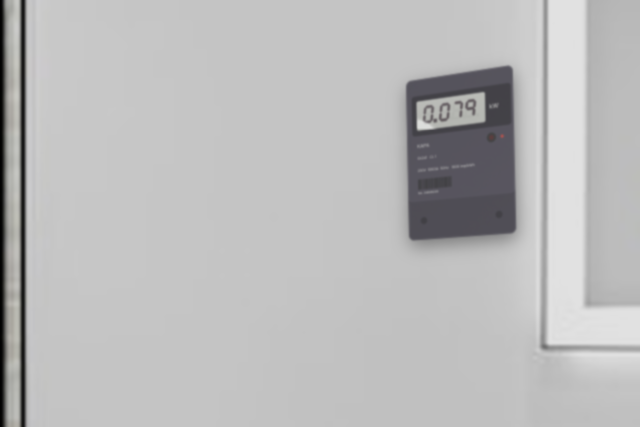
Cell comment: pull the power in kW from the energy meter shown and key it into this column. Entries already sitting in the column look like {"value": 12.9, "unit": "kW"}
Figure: {"value": 0.079, "unit": "kW"}
